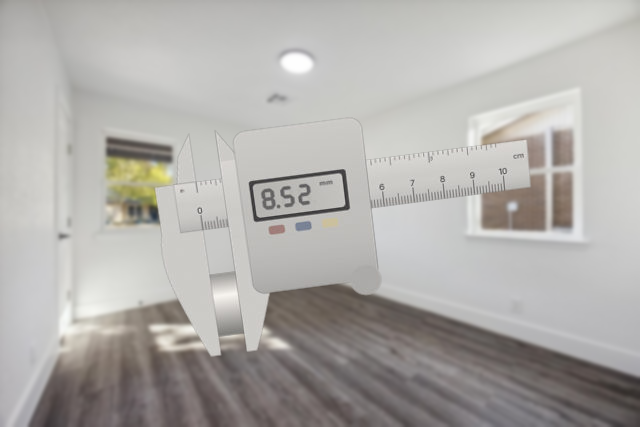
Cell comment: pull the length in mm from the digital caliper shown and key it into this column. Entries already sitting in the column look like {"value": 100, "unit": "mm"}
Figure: {"value": 8.52, "unit": "mm"}
